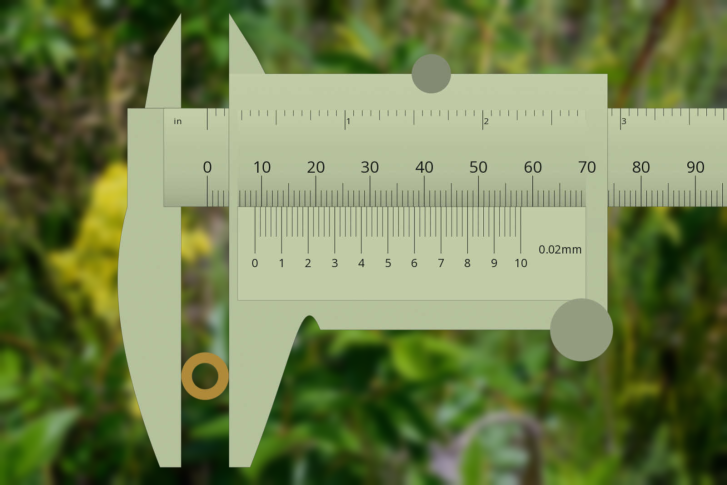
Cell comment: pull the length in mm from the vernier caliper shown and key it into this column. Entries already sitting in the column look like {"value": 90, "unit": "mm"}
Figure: {"value": 8.8, "unit": "mm"}
